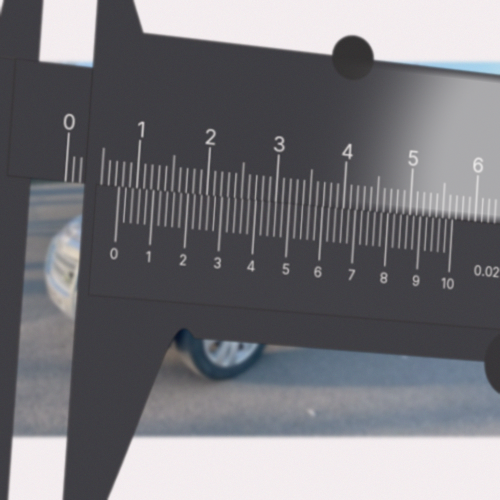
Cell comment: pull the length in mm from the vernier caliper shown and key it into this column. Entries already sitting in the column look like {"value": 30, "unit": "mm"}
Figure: {"value": 7.5, "unit": "mm"}
